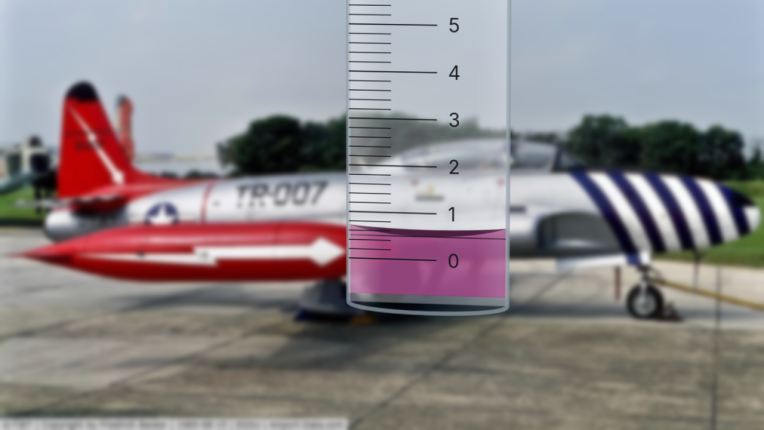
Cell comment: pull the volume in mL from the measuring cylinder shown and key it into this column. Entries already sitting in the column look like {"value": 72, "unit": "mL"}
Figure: {"value": 0.5, "unit": "mL"}
